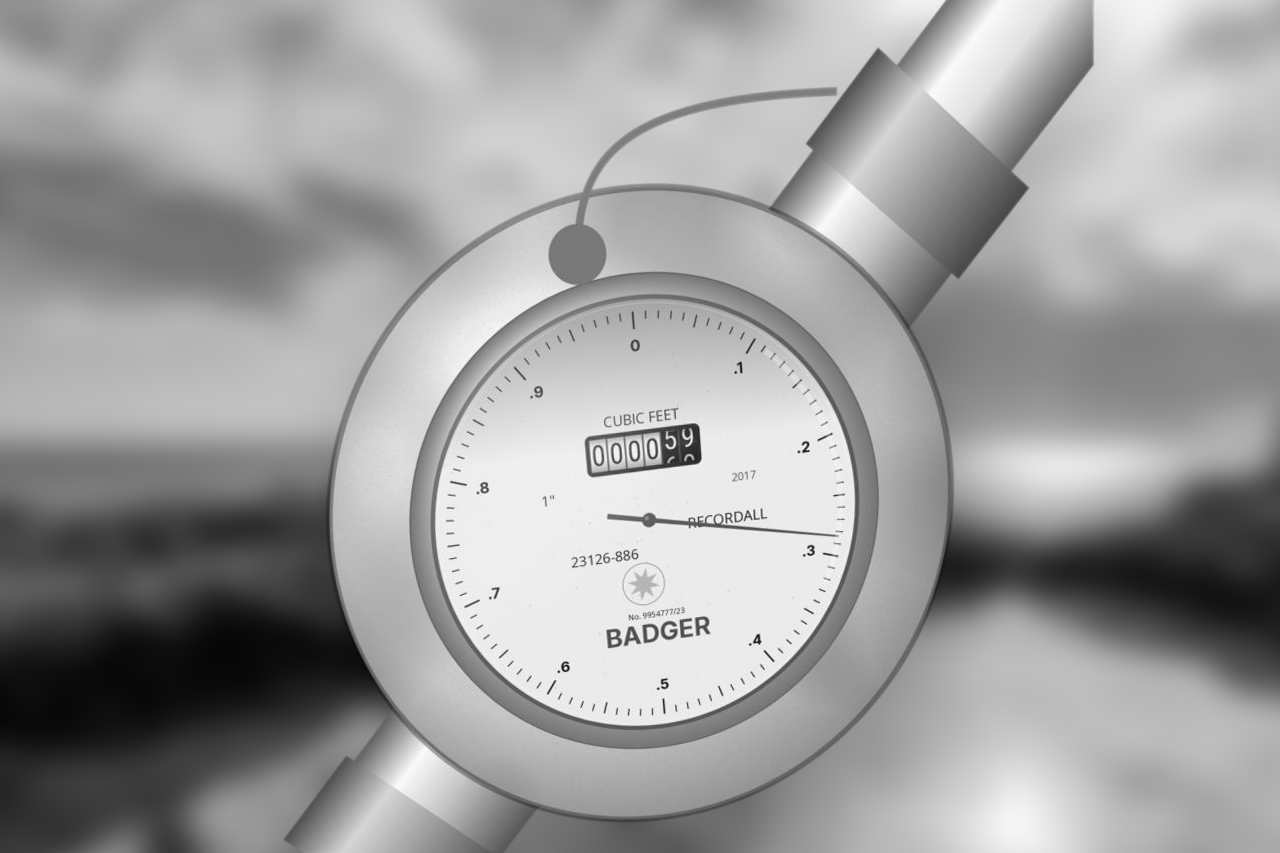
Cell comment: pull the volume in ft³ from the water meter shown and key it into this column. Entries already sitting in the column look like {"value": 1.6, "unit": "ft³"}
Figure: {"value": 59.28, "unit": "ft³"}
